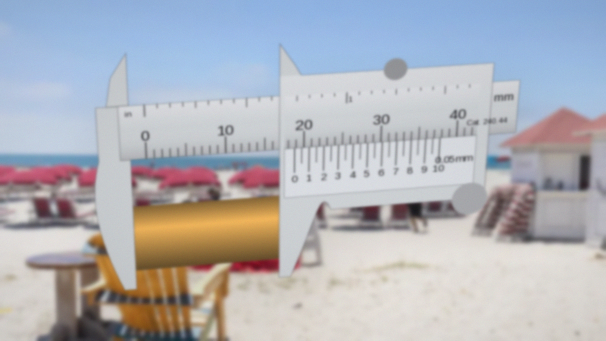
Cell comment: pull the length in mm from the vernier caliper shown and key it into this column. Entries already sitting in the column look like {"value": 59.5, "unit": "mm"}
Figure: {"value": 18.8, "unit": "mm"}
